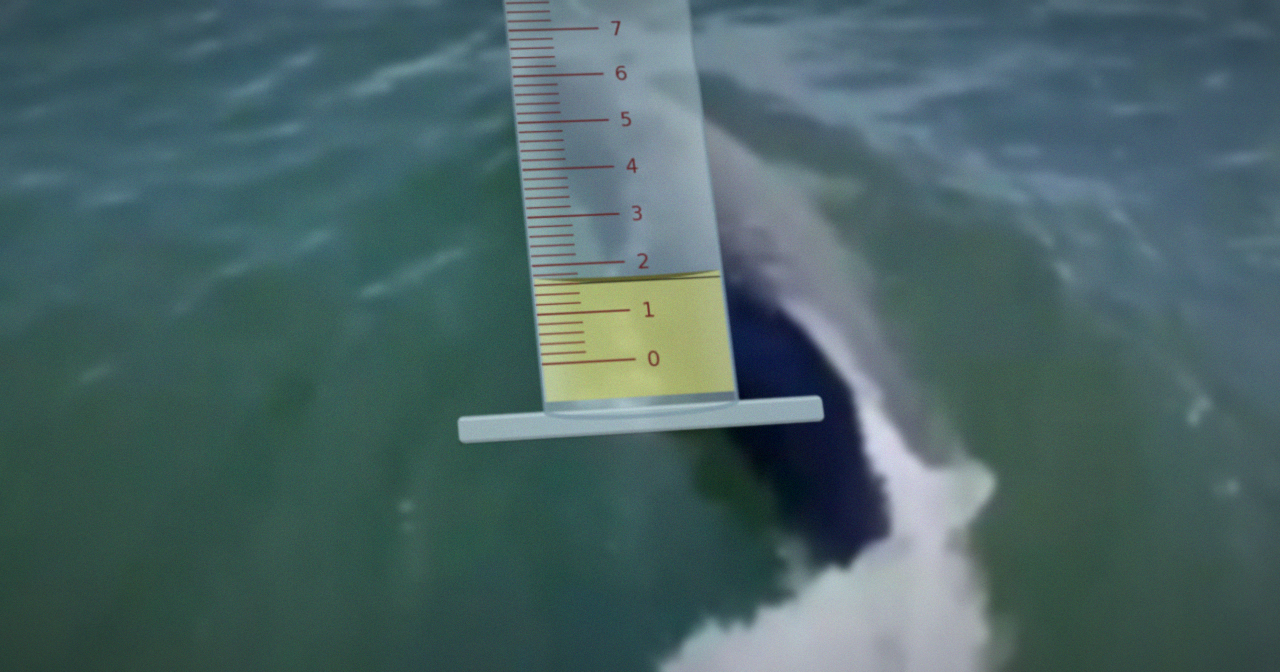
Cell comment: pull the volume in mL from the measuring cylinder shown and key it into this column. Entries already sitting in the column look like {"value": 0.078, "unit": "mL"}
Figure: {"value": 1.6, "unit": "mL"}
